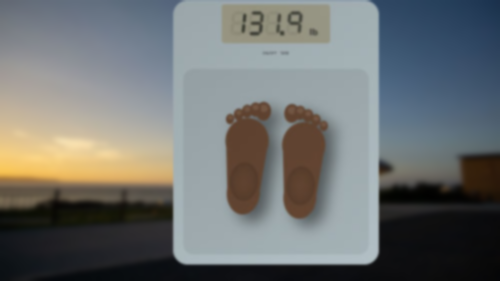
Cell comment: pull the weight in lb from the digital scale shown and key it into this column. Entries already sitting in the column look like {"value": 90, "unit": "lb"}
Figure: {"value": 131.9, "unit": "lb"}
